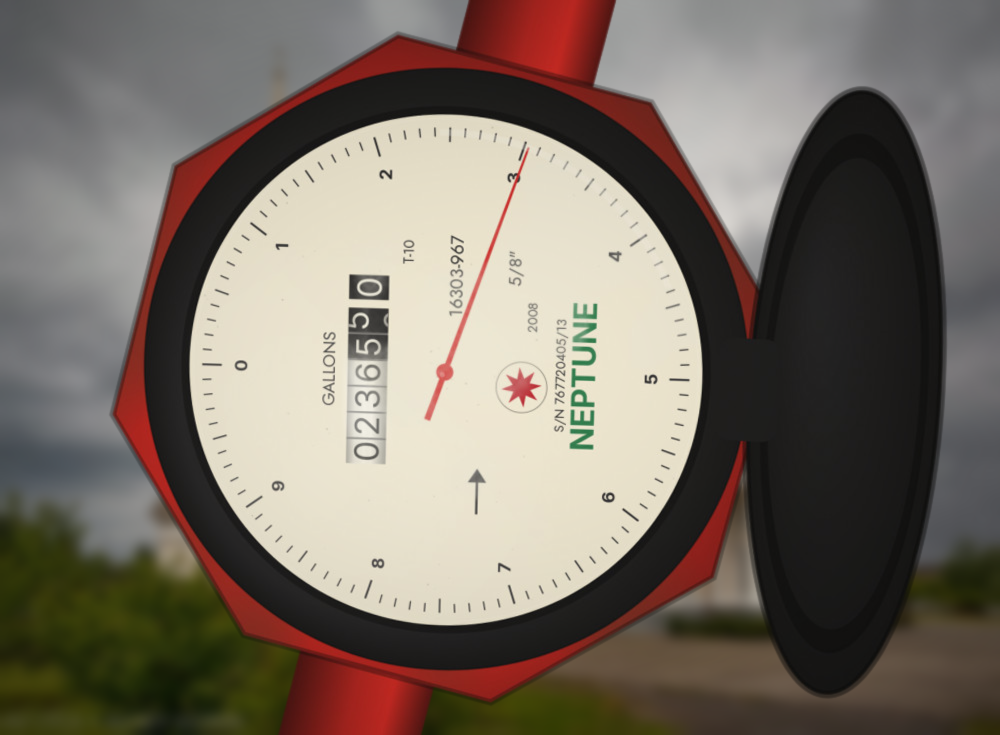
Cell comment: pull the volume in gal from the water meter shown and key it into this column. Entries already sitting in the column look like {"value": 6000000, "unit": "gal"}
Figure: {"value": 236553.0, "unit": "gal"}
